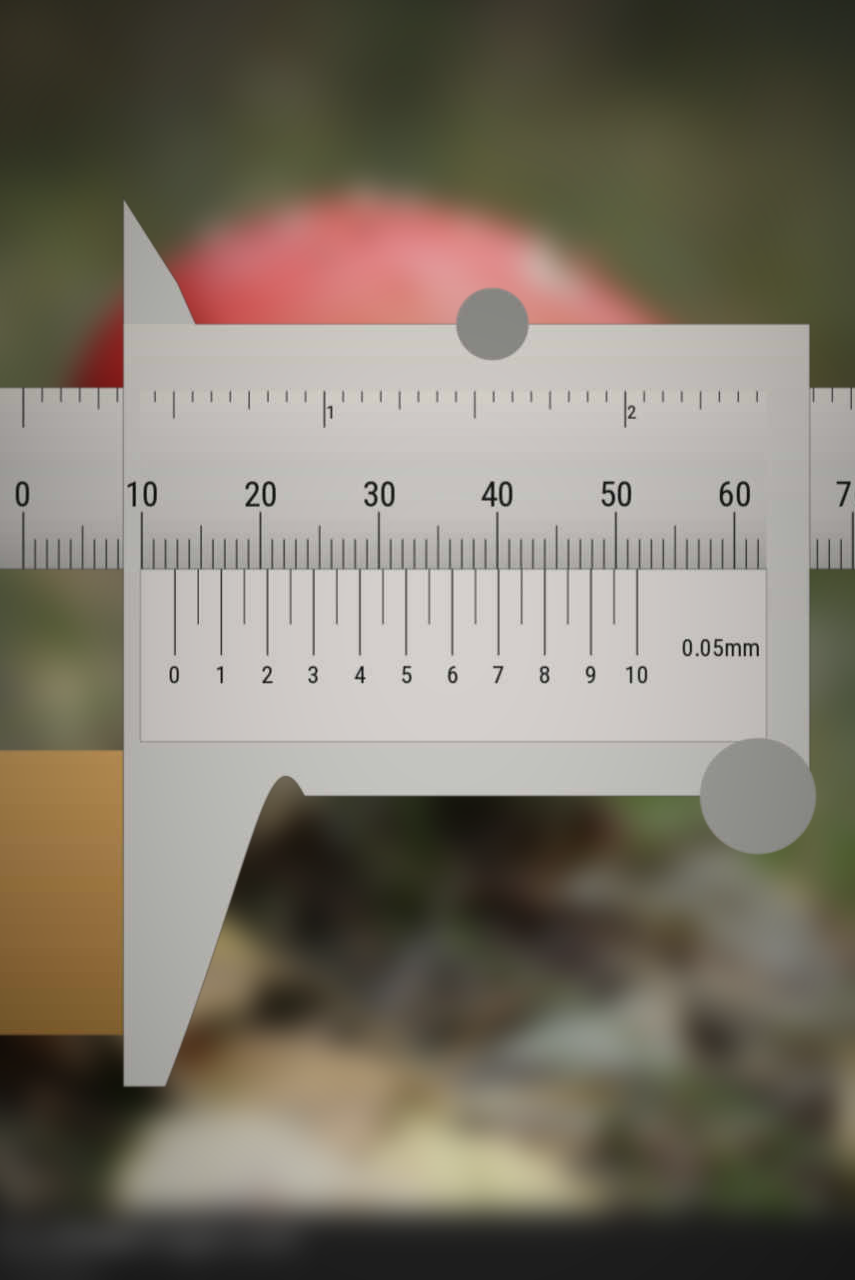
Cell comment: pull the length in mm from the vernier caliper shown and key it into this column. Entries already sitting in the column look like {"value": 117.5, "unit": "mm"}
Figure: {"value": 12.8, "unit": "mm"}
